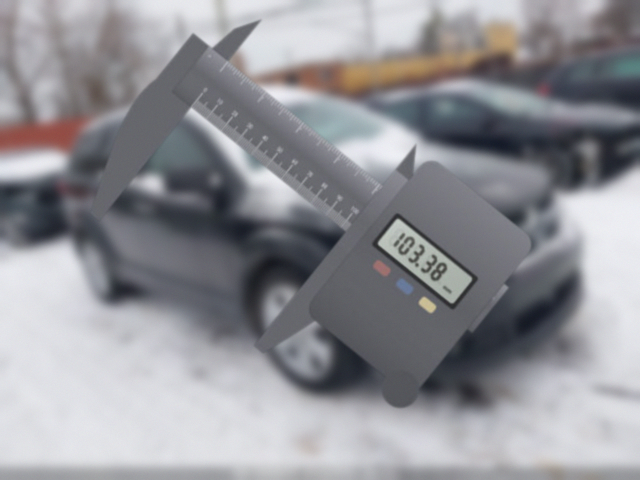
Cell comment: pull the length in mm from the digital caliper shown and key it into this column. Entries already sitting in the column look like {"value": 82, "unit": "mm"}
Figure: {"value": 103.38, "unit": "mm"}
